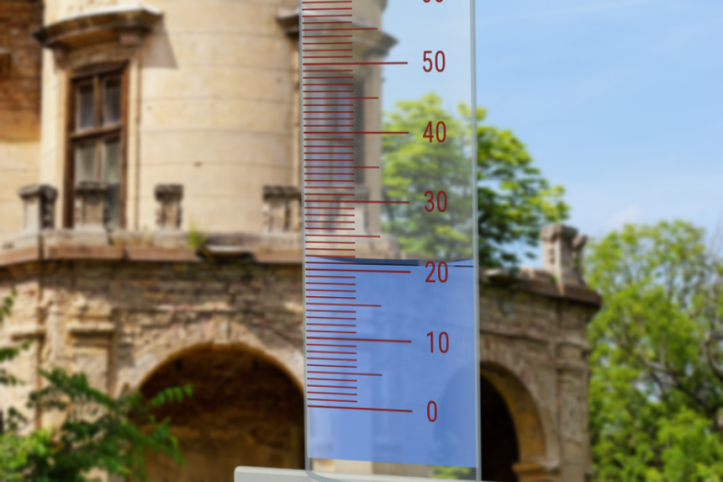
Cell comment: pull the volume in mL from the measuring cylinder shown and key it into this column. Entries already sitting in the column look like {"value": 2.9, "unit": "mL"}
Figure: {"value": 21, "unit": "mL"}
